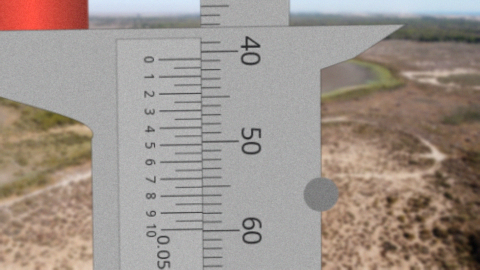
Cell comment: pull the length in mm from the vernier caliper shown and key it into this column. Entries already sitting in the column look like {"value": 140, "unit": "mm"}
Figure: {"value": 40.8, "unit": "mm"}
